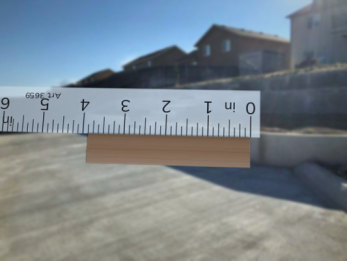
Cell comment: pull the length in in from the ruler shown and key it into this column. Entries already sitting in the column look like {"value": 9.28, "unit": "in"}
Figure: {"value": 3.875, "unit": "in"}
